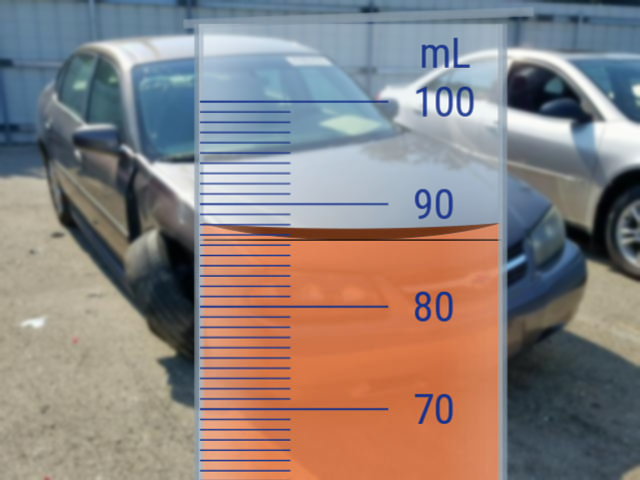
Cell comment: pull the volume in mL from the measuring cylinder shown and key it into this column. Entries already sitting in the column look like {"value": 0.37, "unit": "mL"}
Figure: {"value": 86.5, "unit": "mL"}
